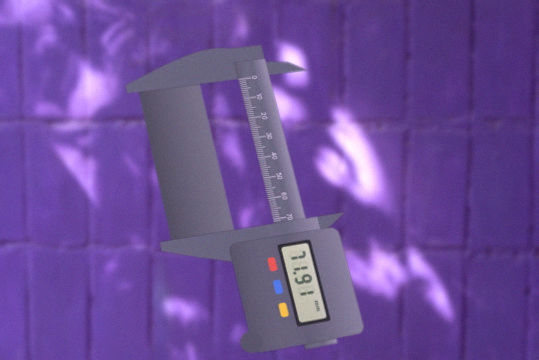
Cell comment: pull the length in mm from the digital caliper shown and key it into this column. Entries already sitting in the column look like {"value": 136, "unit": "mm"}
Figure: {"value": 71.91, "unit": "mm"}
